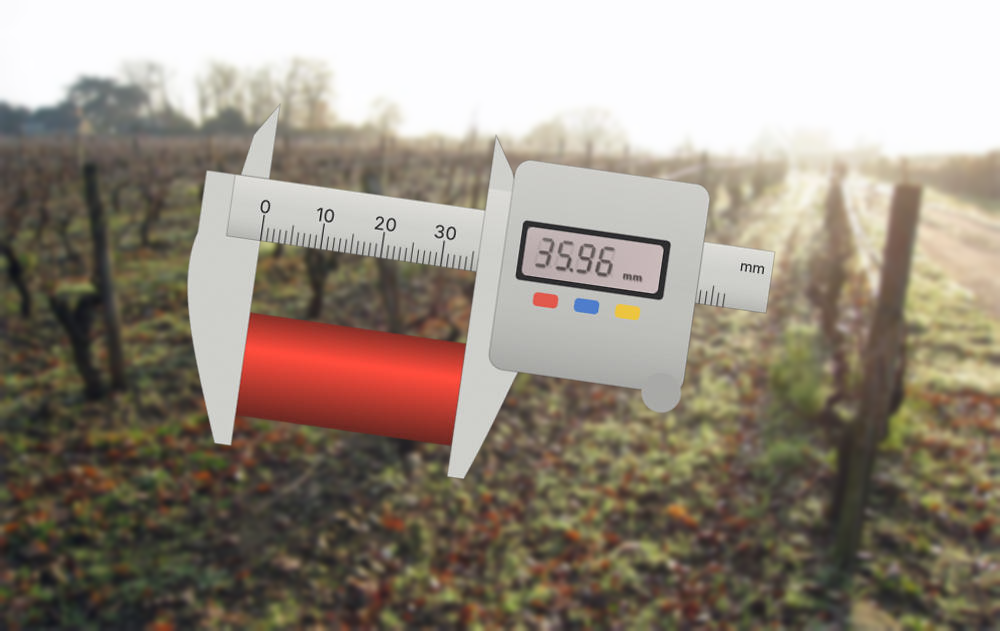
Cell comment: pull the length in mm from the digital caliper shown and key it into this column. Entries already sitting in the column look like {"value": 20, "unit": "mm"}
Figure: {"value": 35.96, "unit": "mm"}
